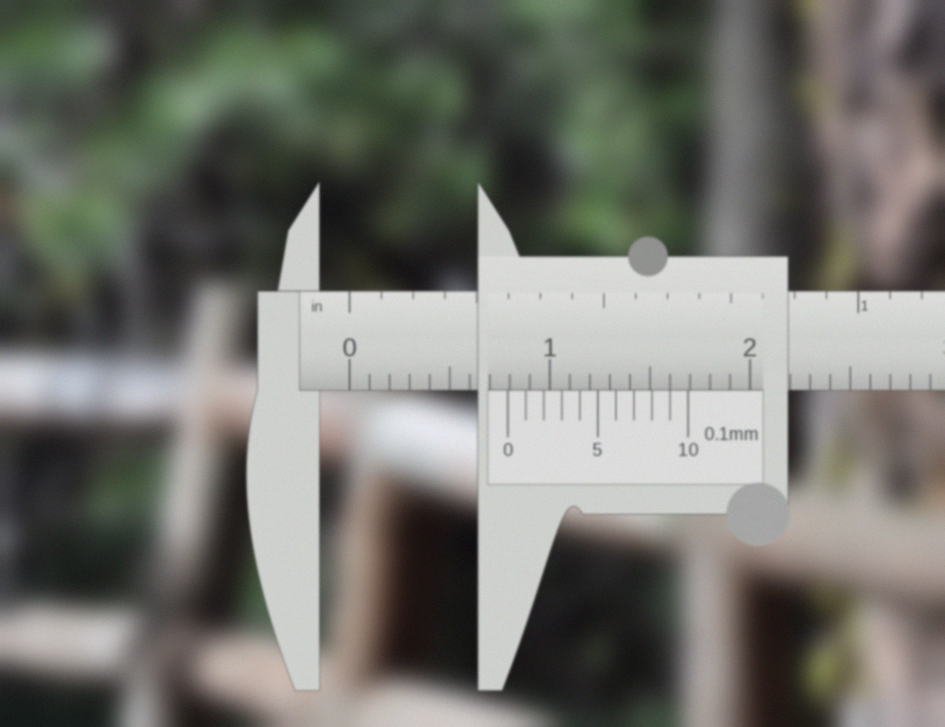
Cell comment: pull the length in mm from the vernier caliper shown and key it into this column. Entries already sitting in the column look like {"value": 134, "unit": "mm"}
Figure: {"value": 7.9, "unit": "mm"}
